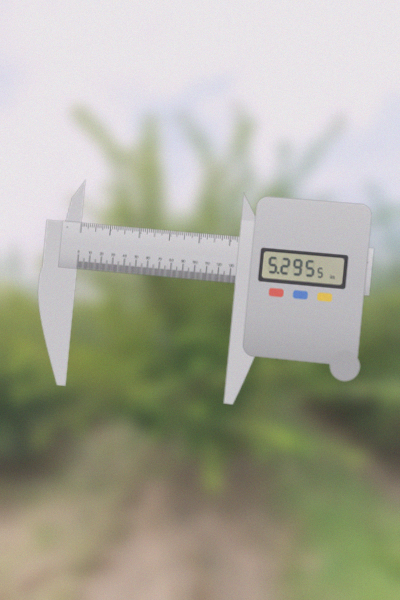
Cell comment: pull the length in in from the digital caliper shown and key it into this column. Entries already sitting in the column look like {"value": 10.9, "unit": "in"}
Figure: {"value": 5.2955, "unit": "in"}
